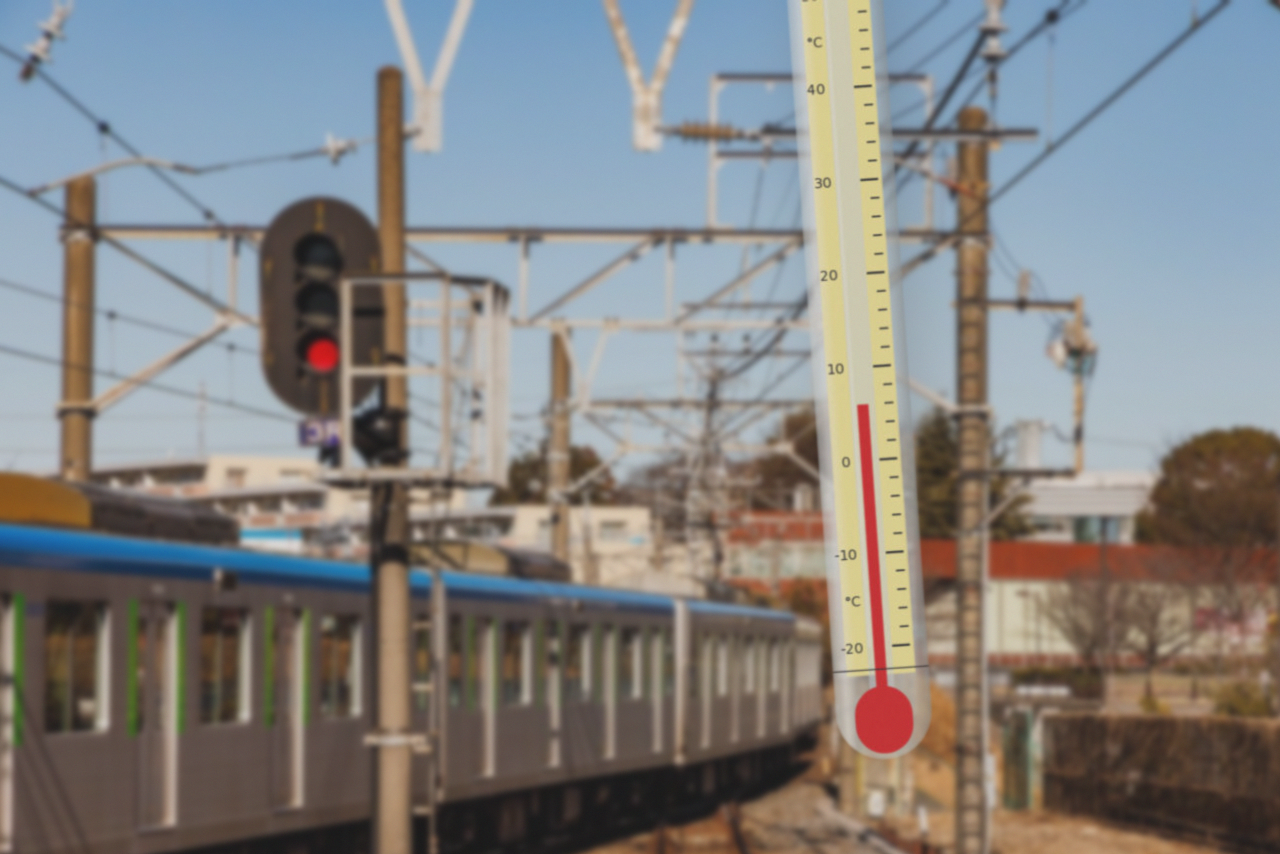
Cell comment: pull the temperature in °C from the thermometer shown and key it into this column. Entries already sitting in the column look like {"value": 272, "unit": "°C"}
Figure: {"value": 6, "unit": "°C"}
